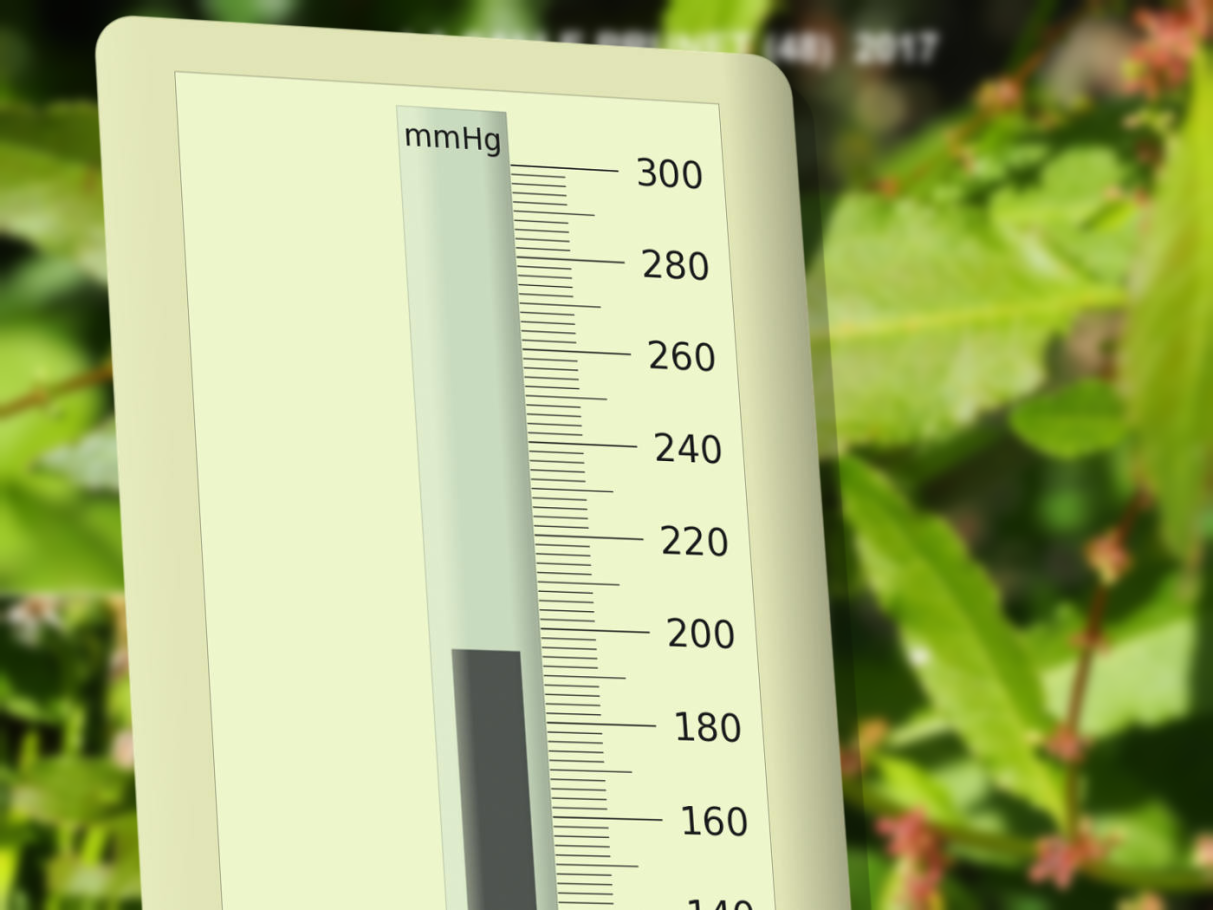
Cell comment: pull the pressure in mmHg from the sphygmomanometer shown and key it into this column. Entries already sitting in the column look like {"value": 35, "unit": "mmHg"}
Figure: {"value": 195, "unit": "mmHg"}
